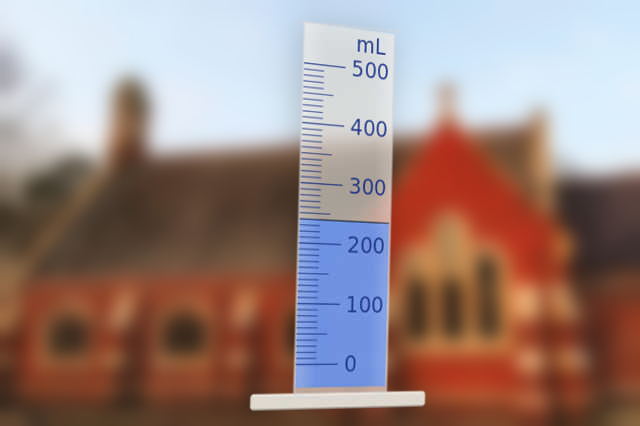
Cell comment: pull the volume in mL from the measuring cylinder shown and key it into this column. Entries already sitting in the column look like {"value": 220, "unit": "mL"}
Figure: {"value": 240, "unit": "mL"}
